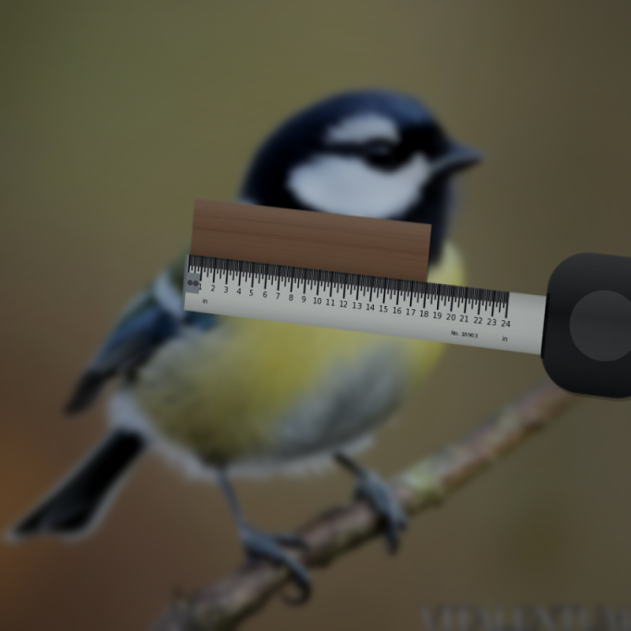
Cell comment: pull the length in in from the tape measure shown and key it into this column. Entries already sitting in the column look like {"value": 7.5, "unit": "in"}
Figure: {"value": 18, "unit": "in"}
